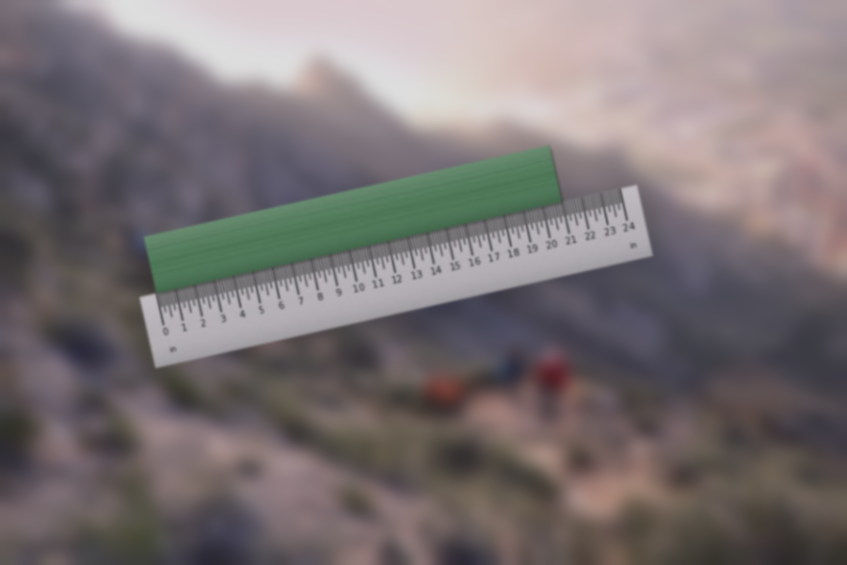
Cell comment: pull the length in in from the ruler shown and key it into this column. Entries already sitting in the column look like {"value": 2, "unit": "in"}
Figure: {"value": 21, "unit": "in"}
